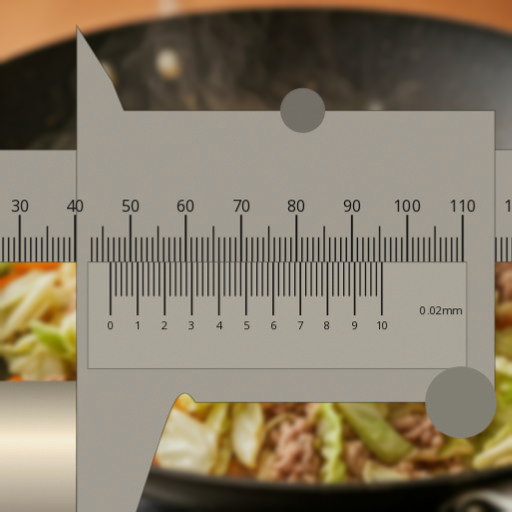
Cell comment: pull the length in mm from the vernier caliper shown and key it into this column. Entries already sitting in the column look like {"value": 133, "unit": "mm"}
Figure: {"value": 46.4, "unit": "mm"}
